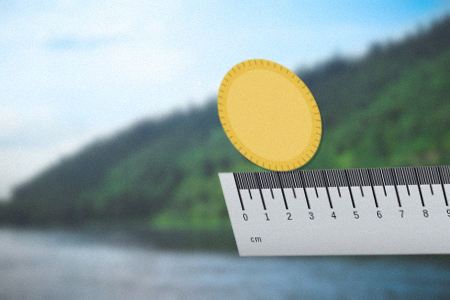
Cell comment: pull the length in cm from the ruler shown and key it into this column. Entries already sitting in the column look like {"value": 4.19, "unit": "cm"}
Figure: {"value": 4.5, "unit": "cm"}
